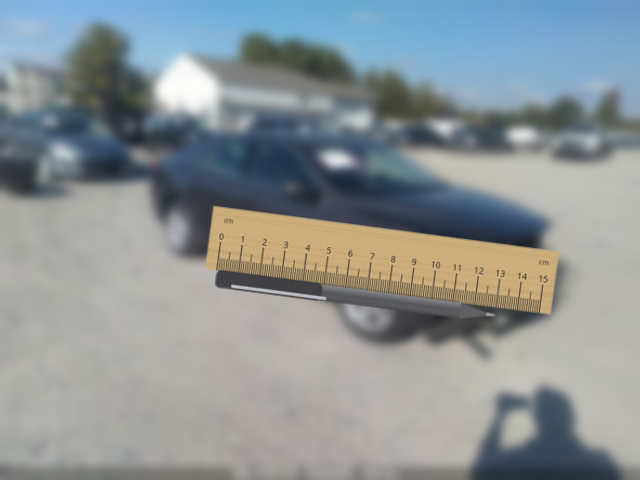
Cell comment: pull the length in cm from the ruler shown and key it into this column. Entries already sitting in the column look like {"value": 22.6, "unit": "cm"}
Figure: {"value": 13, "unit": "cm"}
